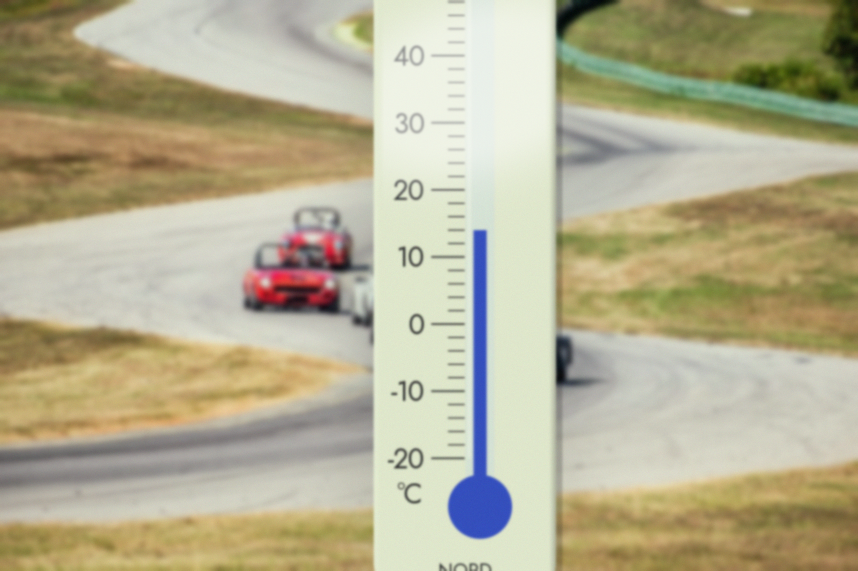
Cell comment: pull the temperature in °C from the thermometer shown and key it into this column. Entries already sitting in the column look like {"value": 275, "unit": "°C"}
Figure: {"value": 14, "unit": "°C"}
